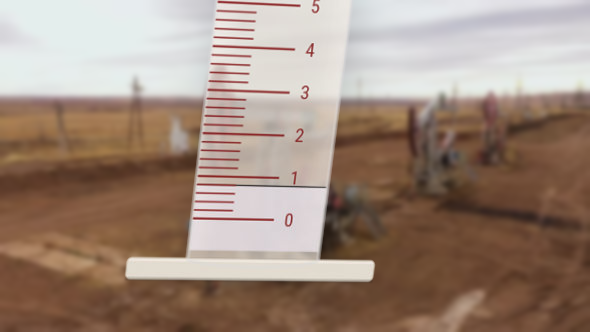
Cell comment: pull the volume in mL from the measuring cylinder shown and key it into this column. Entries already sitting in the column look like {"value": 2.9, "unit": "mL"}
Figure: {"value": 0.8, "unit": "mL"}
